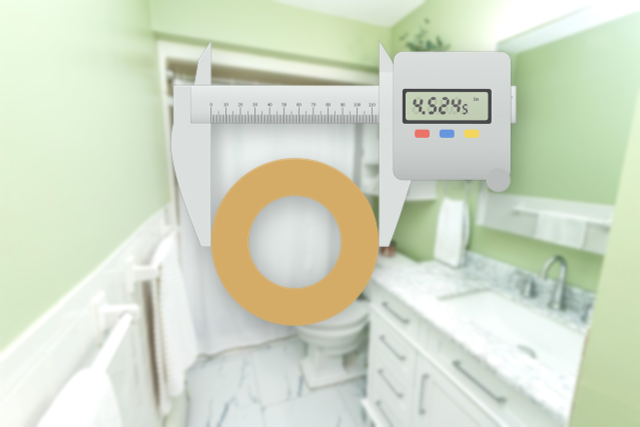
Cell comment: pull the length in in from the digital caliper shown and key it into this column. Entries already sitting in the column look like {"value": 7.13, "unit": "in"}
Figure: {"value": 4.5245, "unit": "in"}
